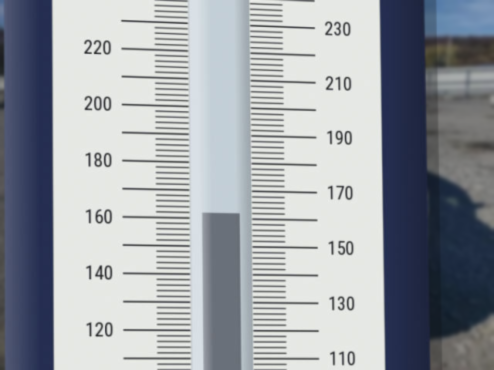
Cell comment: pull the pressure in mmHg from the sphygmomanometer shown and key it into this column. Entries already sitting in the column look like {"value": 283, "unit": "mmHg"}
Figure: {"value": 162, "unit": "mmHg"}
